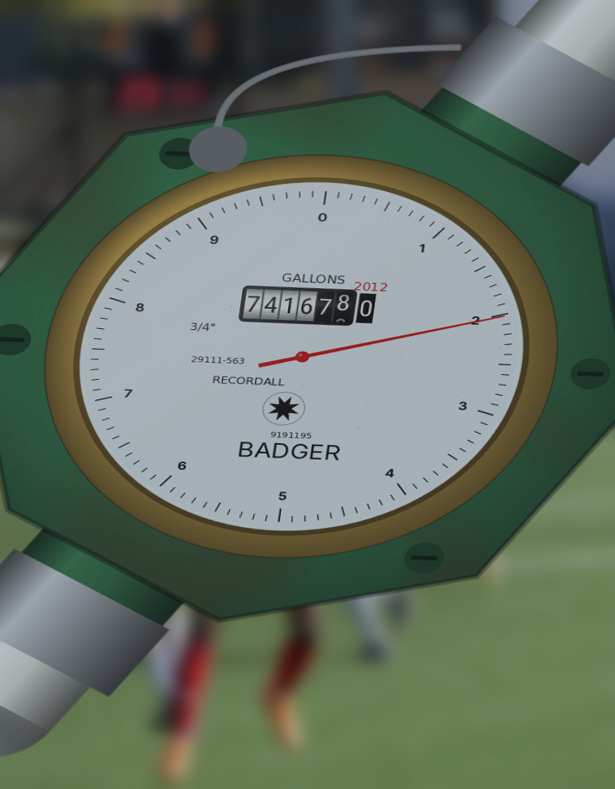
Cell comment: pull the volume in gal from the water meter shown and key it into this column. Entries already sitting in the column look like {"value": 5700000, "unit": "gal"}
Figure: {"value": 7416782.0, "unit": "gal"}
